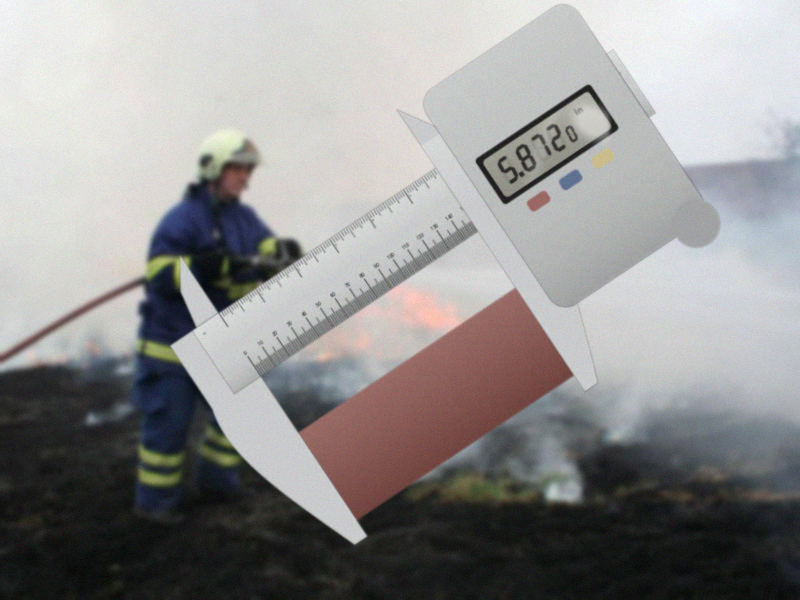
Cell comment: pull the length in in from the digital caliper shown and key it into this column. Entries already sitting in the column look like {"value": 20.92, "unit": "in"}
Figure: {"value": 5.8720, "unit": "in"}
